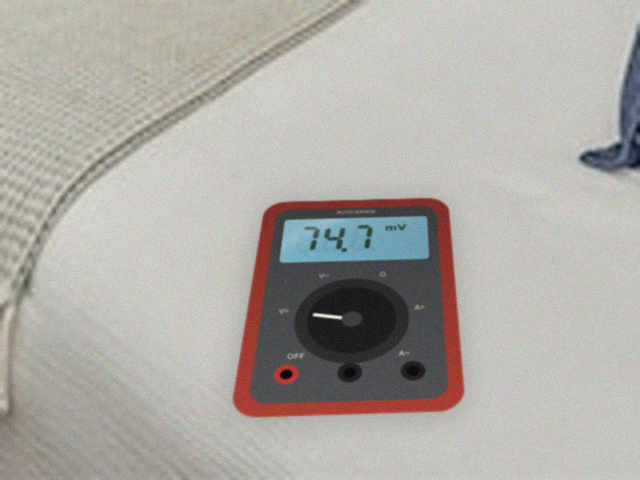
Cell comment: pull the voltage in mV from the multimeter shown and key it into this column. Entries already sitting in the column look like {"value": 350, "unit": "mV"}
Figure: {"value": 74.7, "unit": "mV"}
